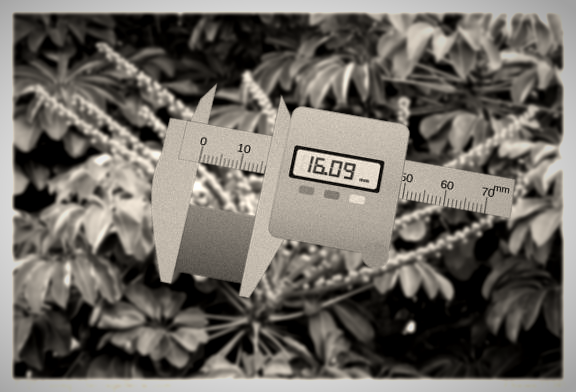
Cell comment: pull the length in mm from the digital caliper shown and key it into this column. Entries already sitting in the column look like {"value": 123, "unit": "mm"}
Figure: {"value": 16.09, "unit": "mm"}
